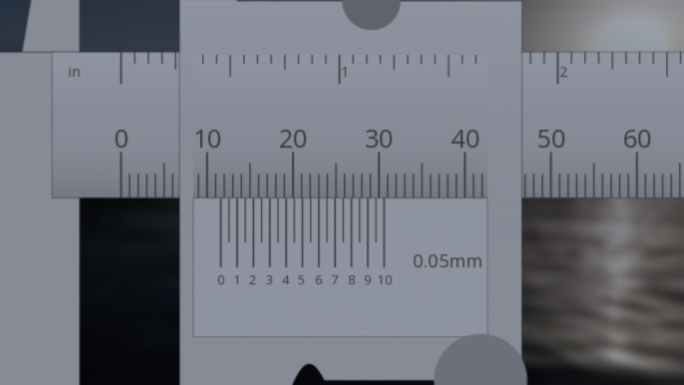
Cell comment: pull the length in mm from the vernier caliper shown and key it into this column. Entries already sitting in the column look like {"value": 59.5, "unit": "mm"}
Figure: {"value": 11.6, "unit": "mm"}
